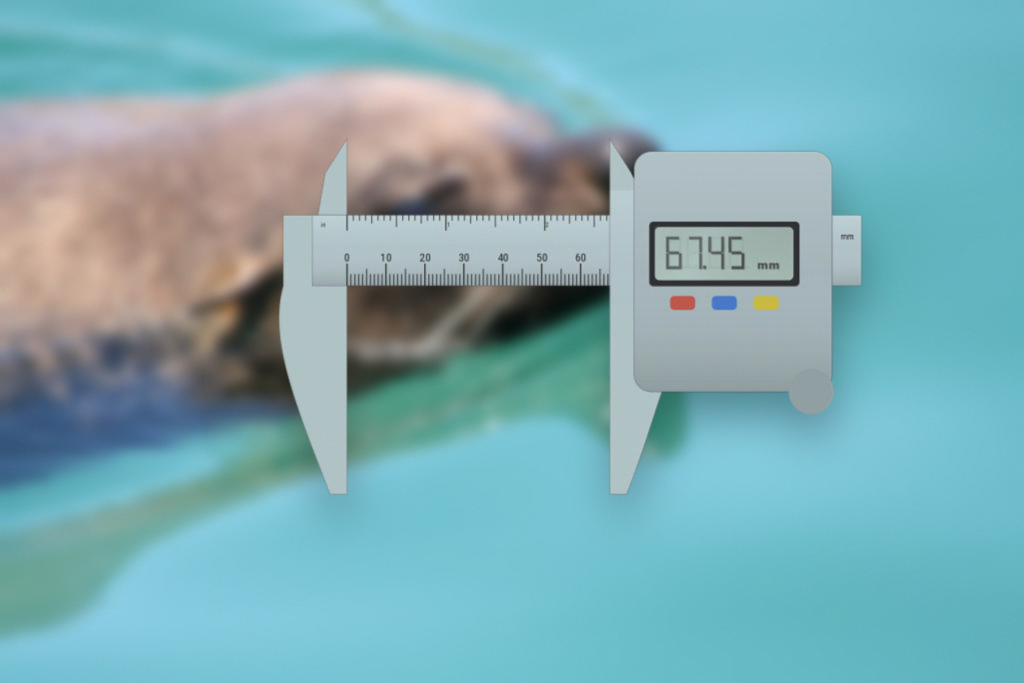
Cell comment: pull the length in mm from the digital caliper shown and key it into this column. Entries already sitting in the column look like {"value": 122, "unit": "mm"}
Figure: {"value": 67.45, "unit": "mm"}
